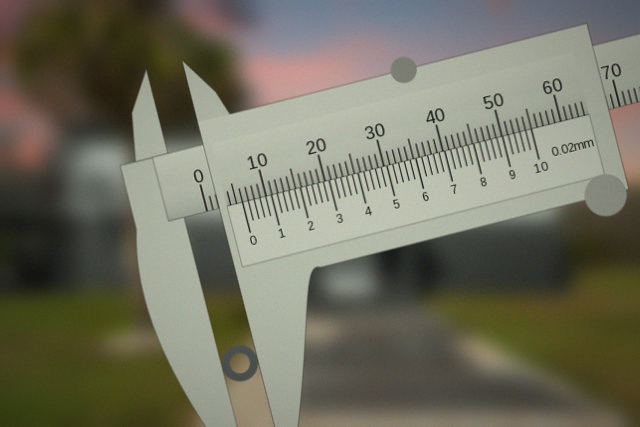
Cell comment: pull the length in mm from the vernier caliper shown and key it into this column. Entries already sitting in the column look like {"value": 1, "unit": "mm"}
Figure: {"value": 6.0, "unit": "mm"}
